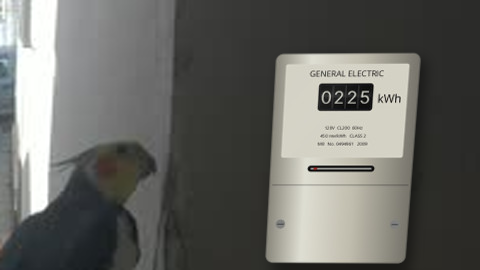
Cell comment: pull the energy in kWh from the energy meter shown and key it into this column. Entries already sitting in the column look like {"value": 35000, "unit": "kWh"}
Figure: {"value": 225, "unit": "kWh"}
